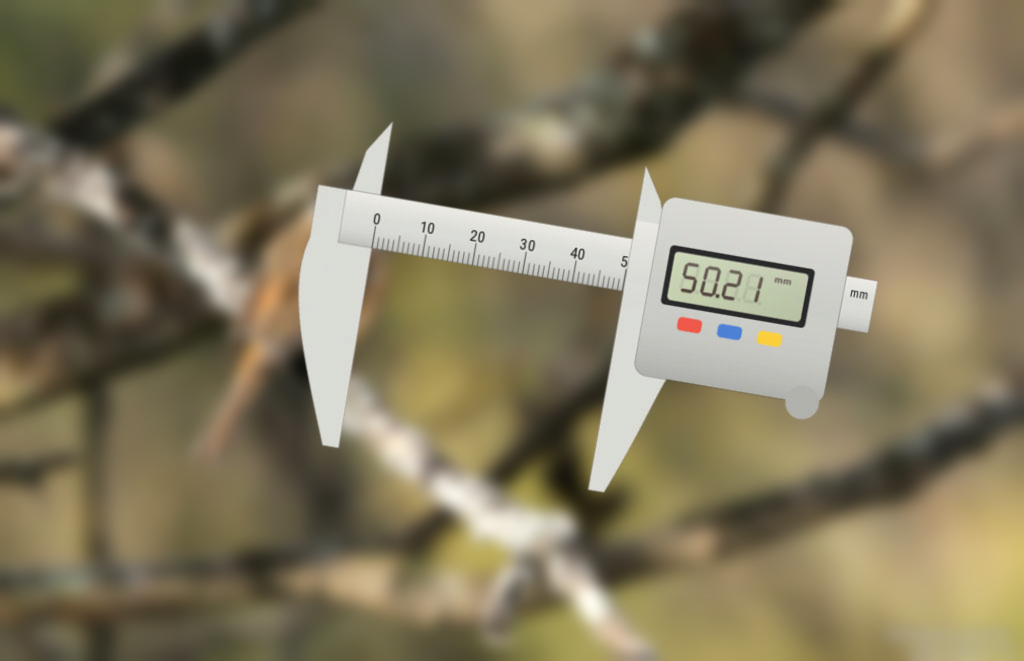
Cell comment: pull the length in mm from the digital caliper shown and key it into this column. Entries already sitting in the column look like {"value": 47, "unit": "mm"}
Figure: {"value": 50.21, "unit": "mm"}
